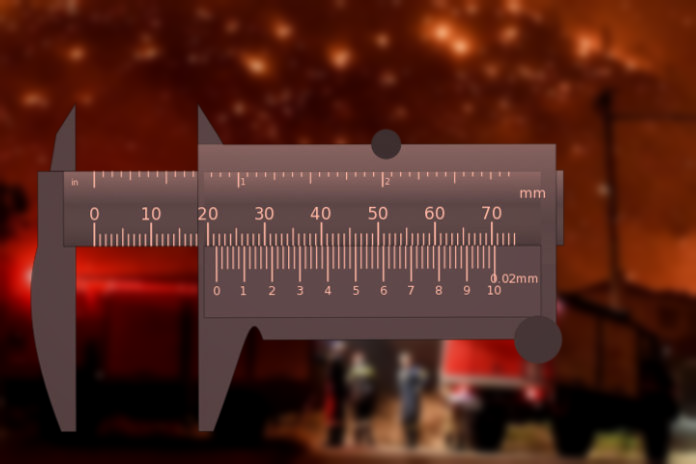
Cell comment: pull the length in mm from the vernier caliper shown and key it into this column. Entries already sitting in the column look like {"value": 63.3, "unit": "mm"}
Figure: {"value": 21.5, "unit": "mm"}
